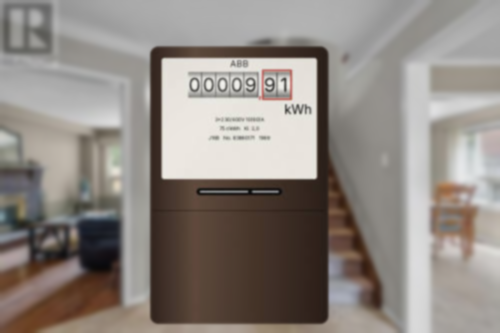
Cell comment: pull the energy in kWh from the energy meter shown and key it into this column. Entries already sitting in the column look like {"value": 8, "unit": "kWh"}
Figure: {"value": 9.91, "unit": "kWh"}
